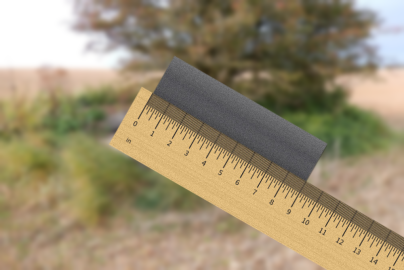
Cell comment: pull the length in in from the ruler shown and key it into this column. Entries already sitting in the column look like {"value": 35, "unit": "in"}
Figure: {"value": 9, "unit": "in"}
